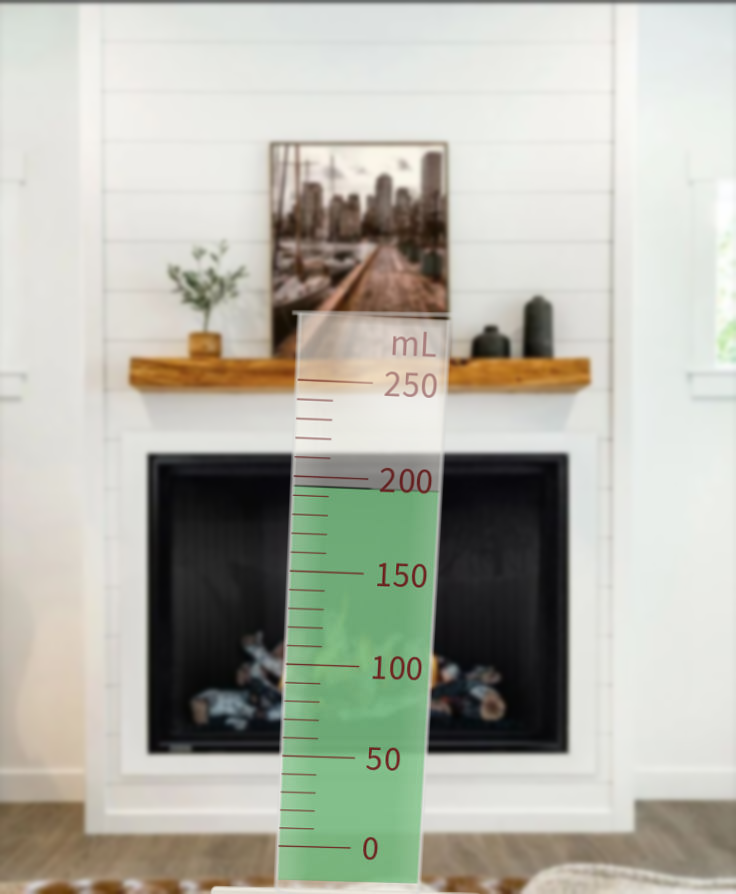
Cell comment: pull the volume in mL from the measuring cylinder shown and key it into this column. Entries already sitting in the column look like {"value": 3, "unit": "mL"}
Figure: {"value": 195, "unit": "mL"}
